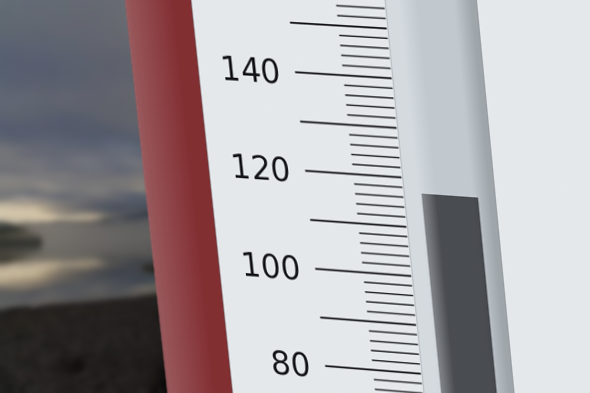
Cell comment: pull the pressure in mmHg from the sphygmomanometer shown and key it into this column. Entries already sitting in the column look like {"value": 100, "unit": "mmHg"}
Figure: {"value": 117, "unit": "mmHg"}
